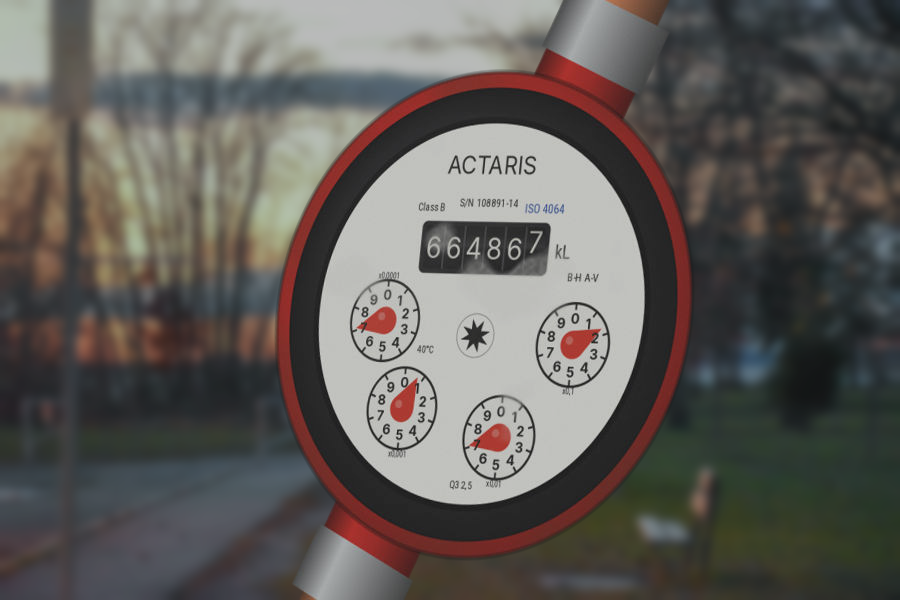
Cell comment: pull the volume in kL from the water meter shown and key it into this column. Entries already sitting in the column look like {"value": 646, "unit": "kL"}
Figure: {"value": 664867.1707, "unit": "kL"}
